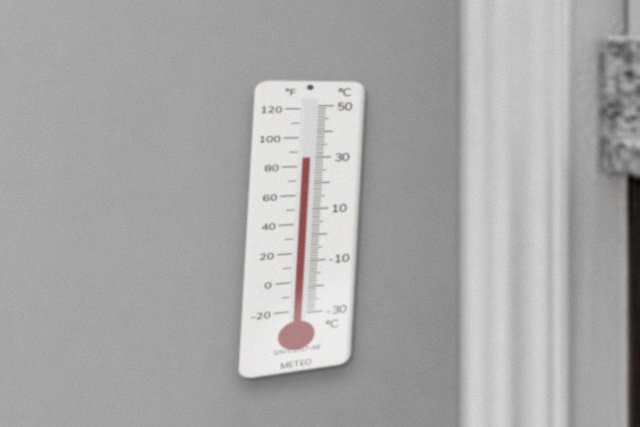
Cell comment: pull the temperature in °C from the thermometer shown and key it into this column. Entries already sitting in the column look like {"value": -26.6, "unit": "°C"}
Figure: {"value": 30, "unit": "°C"}
